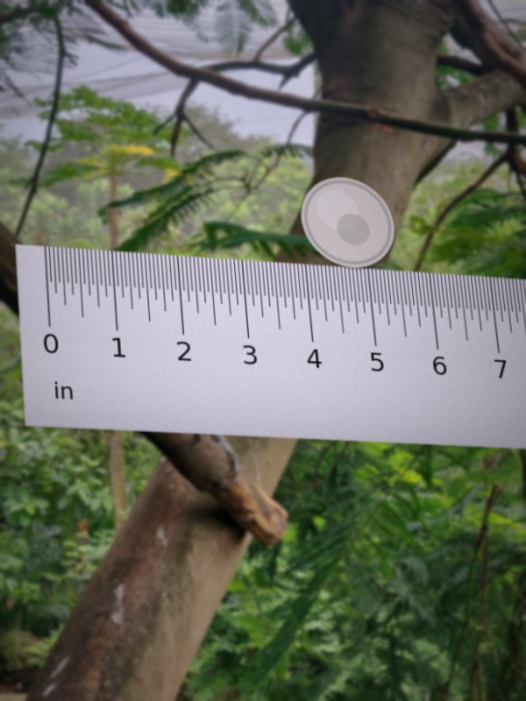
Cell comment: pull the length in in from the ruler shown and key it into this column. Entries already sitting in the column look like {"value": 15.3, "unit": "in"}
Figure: {"value": 1.5, "unit": "in"}
